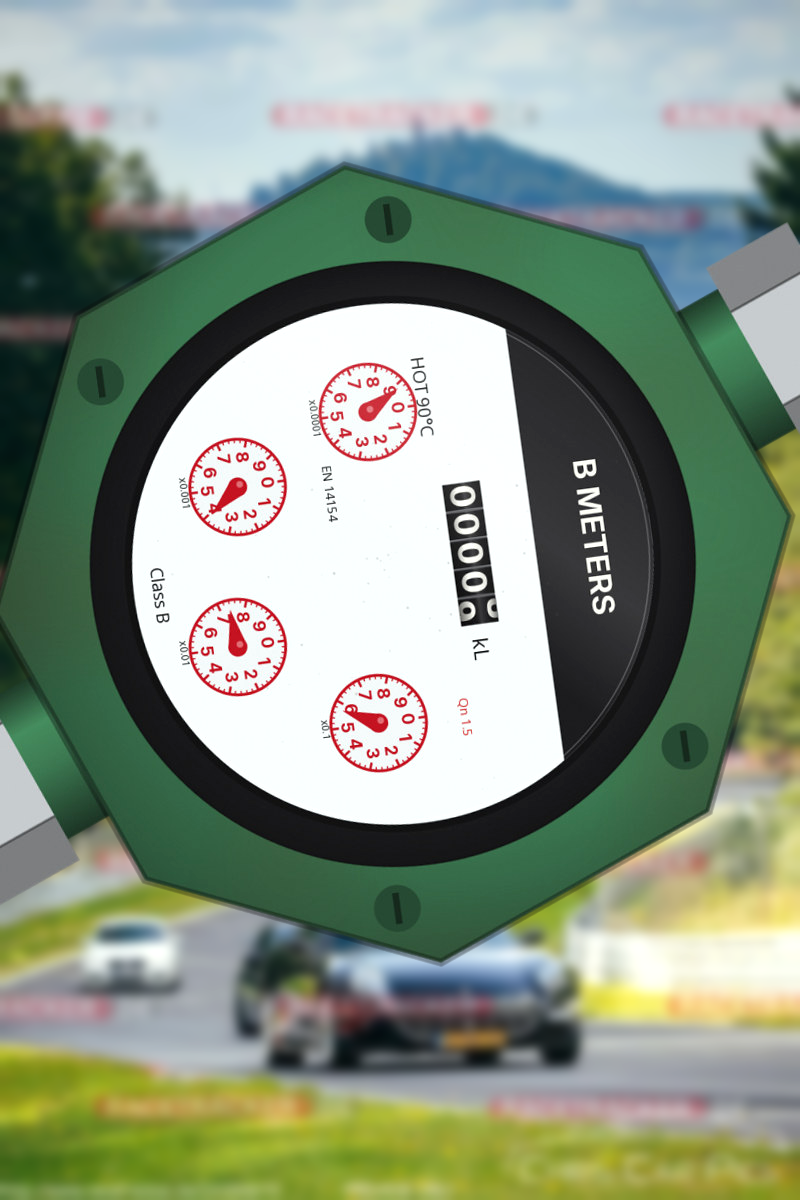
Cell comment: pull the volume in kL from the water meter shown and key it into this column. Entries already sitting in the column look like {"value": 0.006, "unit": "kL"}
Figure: {"value": 8.5739, "unit": "kL"}
